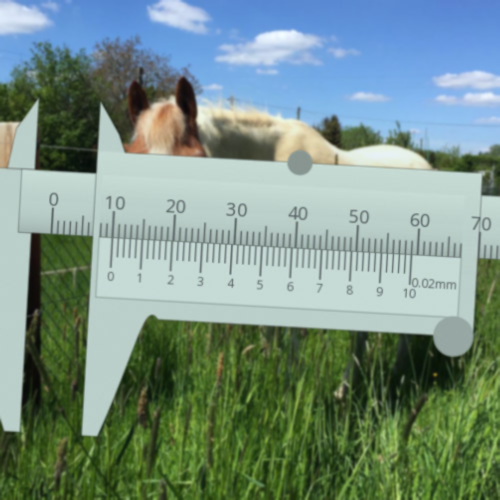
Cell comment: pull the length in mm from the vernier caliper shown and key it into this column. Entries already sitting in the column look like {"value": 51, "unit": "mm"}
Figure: {"value": 10.0, "unit": "mm"}
